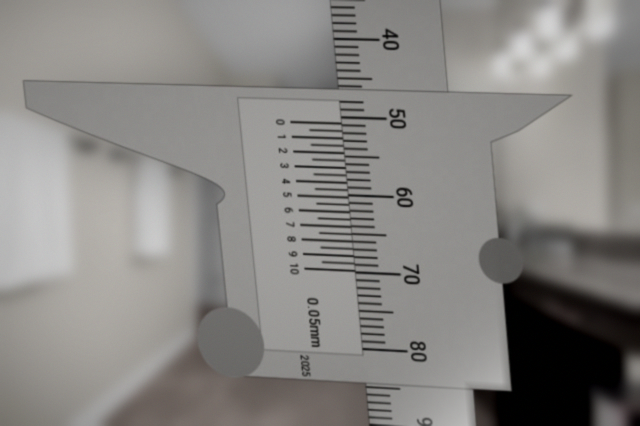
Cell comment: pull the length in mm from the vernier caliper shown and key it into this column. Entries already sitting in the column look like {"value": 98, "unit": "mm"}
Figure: {"value": 50.8, "unit": "mm"}
